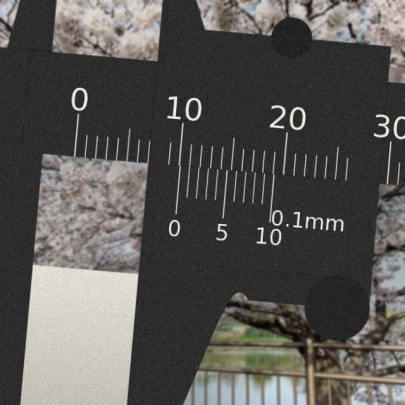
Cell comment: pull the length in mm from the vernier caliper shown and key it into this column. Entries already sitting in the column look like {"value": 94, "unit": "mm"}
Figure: {"value": 10.1, "unit": "mm"}
